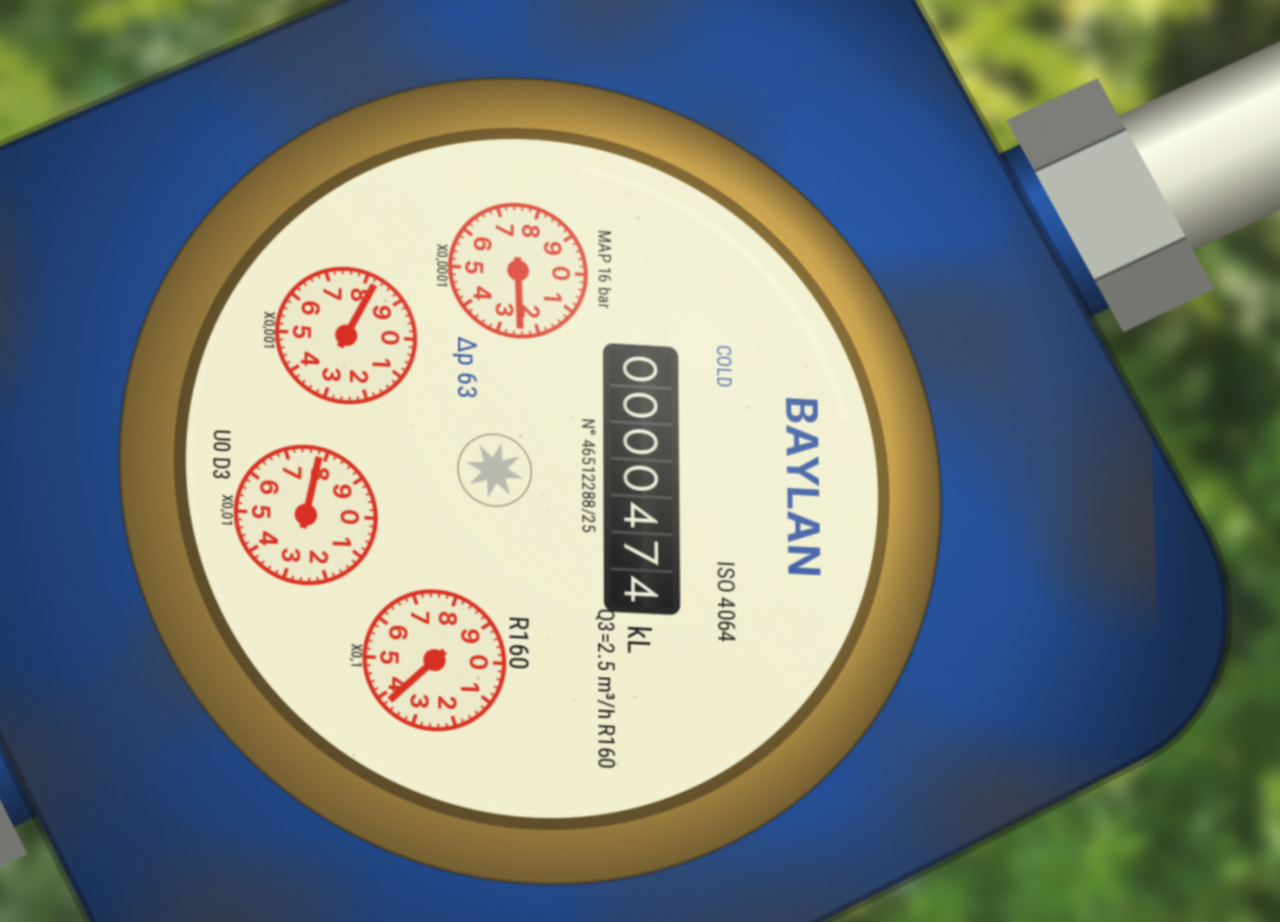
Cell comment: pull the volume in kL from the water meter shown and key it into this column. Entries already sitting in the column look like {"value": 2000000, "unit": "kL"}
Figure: {"value": 474.3782, "unit": "kL"}
